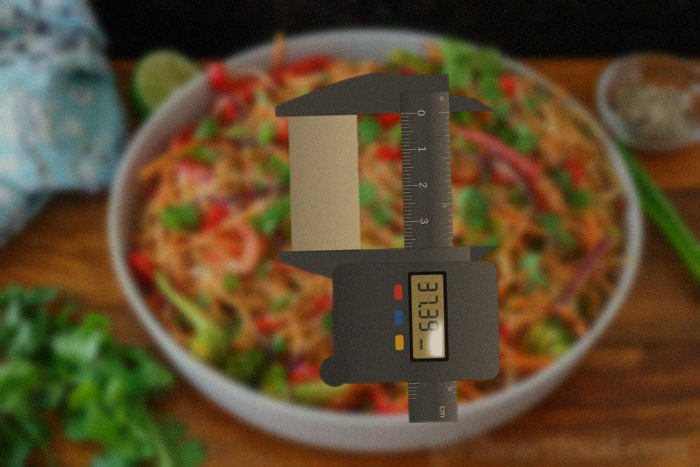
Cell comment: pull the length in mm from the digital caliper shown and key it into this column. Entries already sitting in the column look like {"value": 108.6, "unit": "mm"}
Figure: {"value": 37.39, "unit": "mm"}
